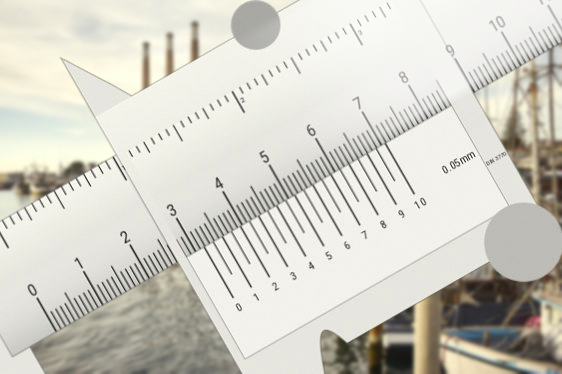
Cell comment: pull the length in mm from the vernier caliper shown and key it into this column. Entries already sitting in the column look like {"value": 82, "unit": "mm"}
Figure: {"value": 31.8, "unit": "mm"}
